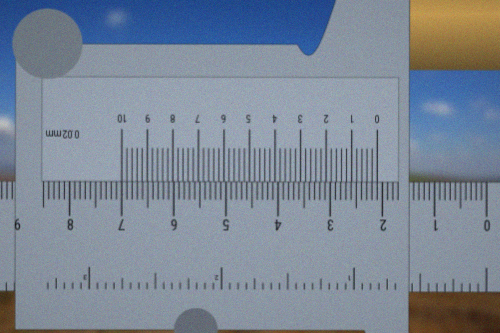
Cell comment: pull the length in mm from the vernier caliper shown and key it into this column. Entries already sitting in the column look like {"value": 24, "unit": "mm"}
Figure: {"value": 21.0, "unit": "mm"}
